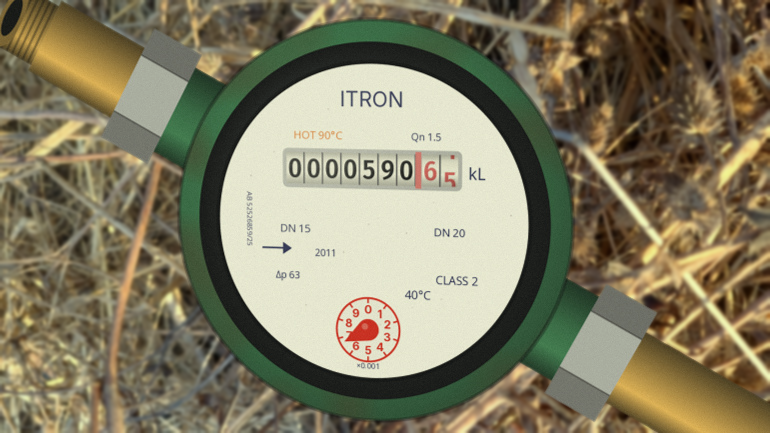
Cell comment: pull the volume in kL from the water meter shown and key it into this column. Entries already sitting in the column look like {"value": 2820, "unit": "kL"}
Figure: {"value": 590.646, "unit": "kL"}
